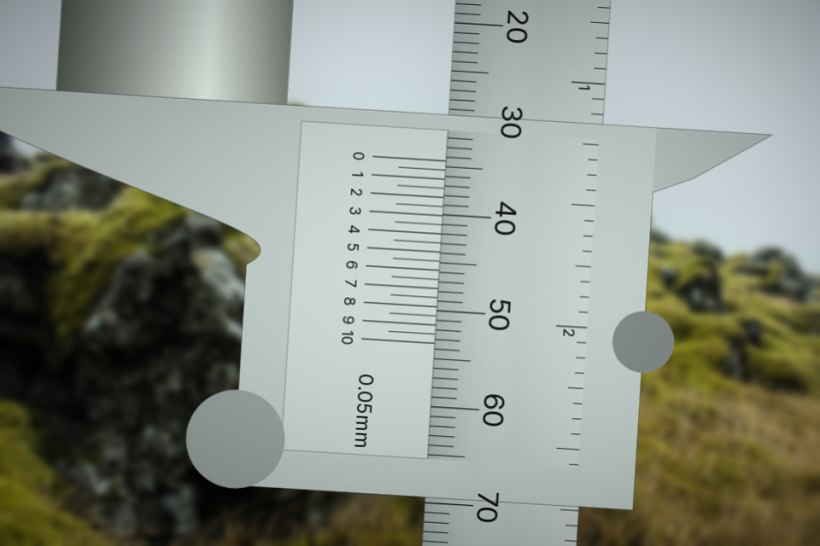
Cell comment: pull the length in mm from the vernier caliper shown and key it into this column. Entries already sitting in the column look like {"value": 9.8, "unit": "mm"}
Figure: {"value": 34.4, "unit": "mm"}
